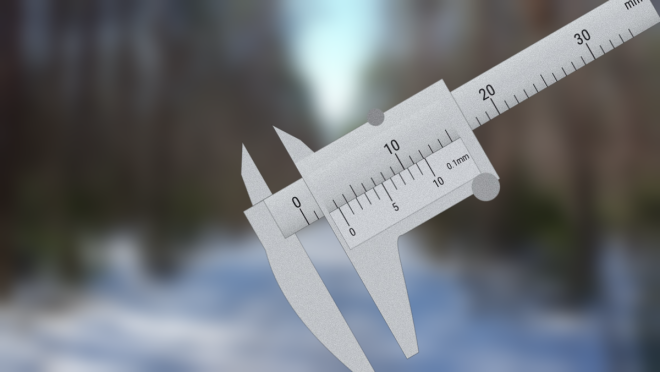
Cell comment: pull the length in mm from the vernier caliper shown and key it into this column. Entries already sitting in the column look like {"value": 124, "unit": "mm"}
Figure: {"value": 3.1, "unit": "mm"}
